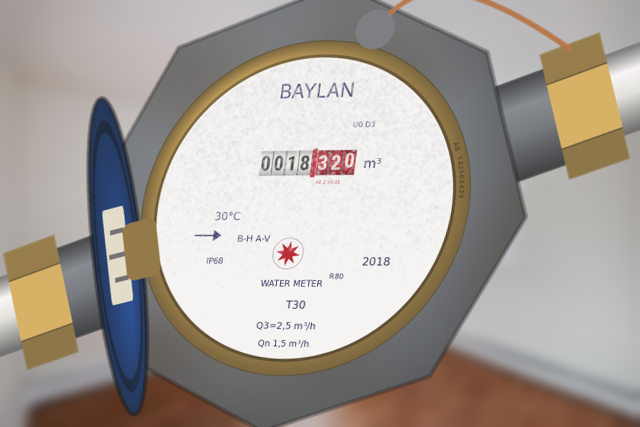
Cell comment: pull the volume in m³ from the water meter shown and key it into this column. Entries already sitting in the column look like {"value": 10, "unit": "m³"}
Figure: {"value": 18.320, "unit": "m³"}
